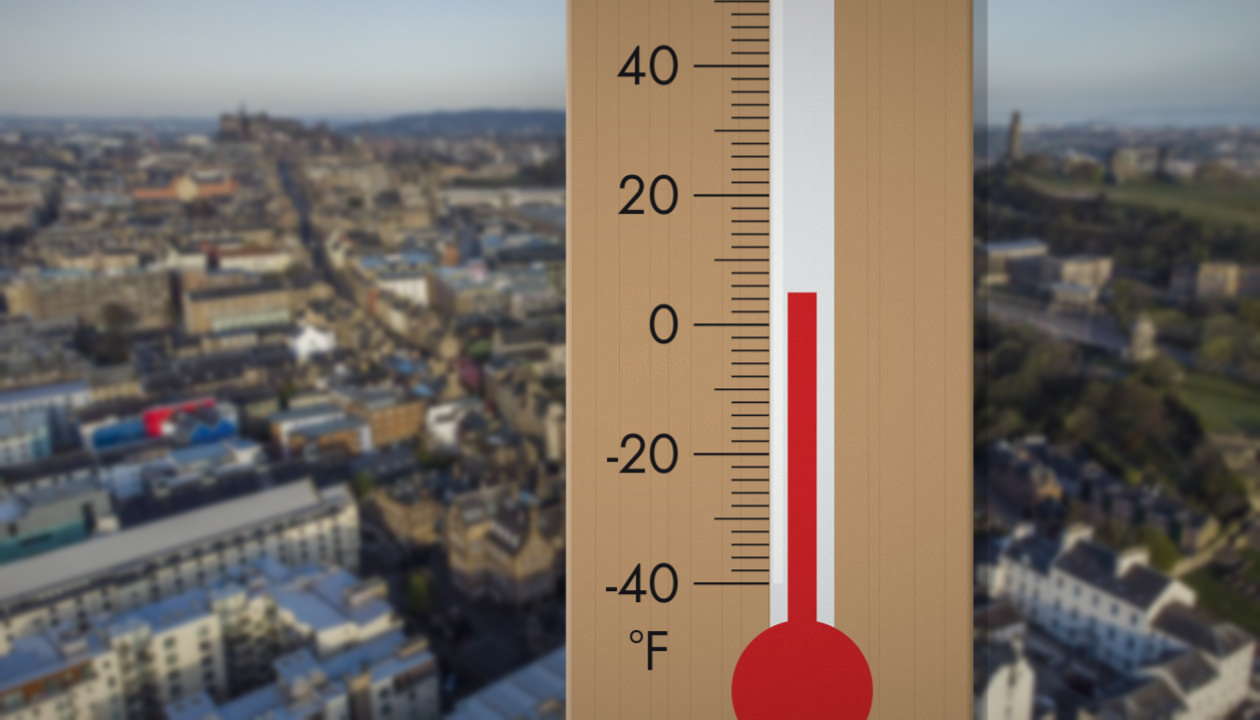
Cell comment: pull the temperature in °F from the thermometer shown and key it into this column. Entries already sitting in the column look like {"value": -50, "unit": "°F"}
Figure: {"value": 5, "unit": "°F"}
